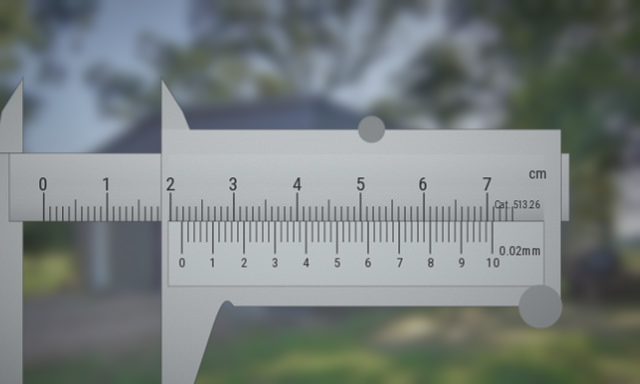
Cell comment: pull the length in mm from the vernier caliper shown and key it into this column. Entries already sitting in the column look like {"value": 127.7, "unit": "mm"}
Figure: {"value": 21.8, "unit": "mm"}
